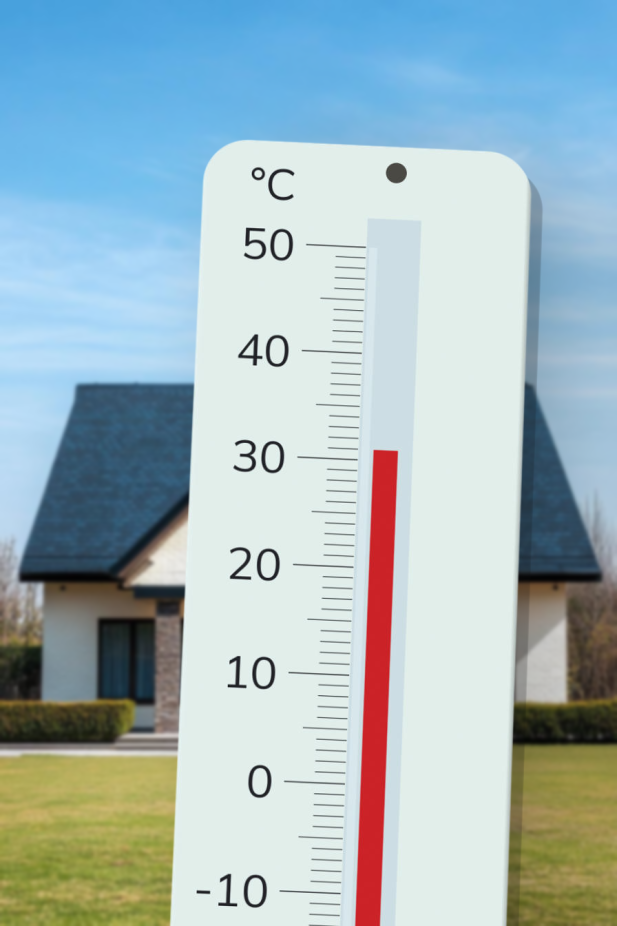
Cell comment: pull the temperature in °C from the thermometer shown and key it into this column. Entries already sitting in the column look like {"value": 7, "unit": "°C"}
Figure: {"value": 31, "unit": "°C"}
